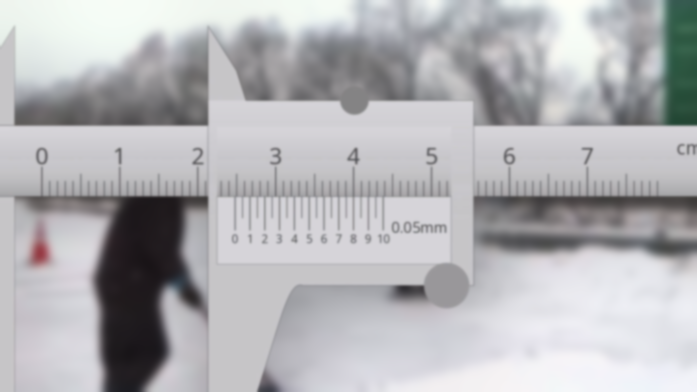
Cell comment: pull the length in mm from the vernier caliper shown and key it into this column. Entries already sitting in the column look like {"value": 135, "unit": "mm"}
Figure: {"value": 24.8, "unit": "mm"}
